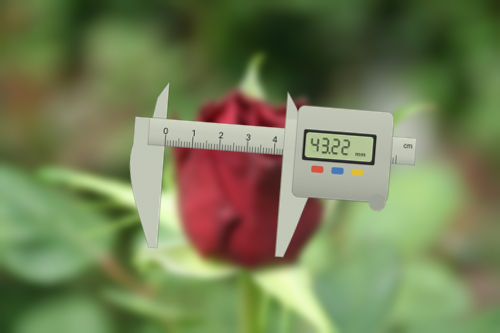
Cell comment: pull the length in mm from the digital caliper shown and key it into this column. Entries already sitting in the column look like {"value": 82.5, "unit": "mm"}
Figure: {"value": 43.22, "unit": "mm"}
